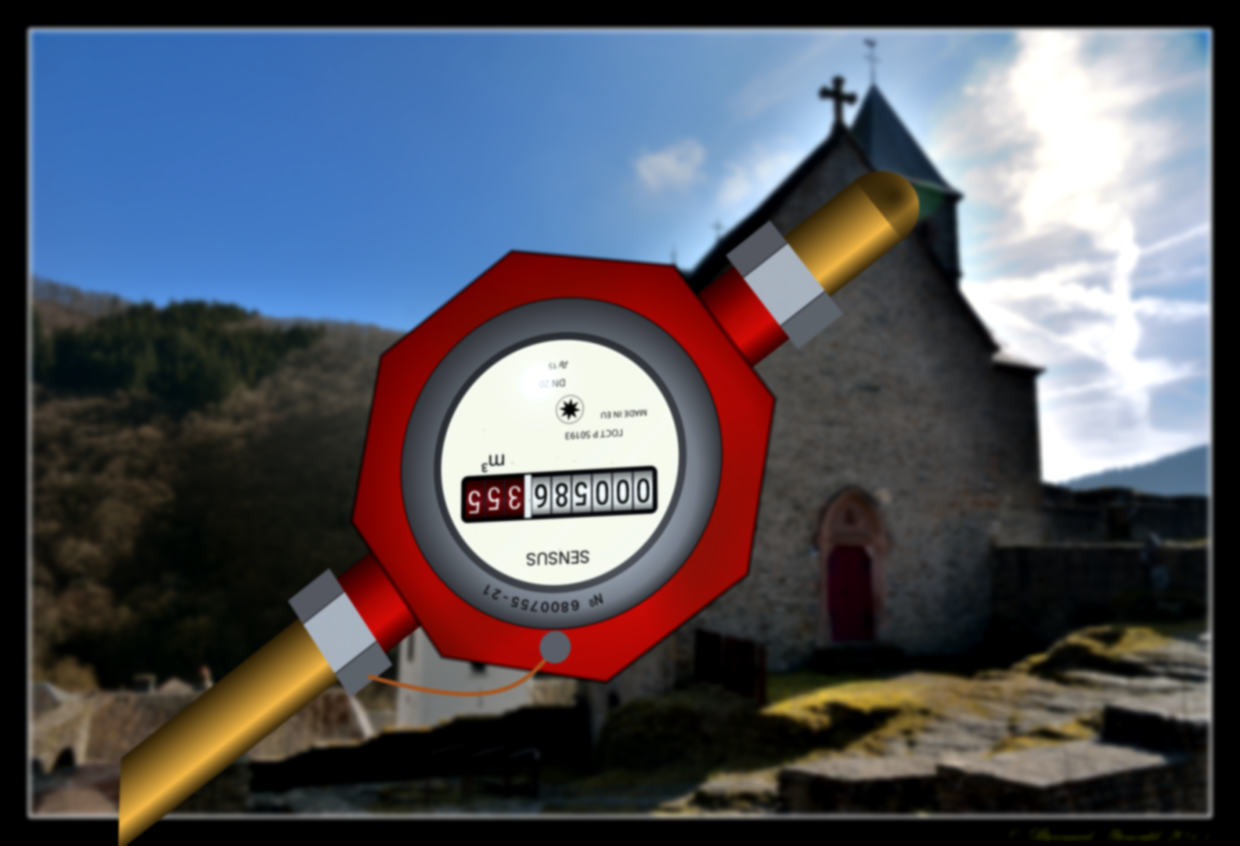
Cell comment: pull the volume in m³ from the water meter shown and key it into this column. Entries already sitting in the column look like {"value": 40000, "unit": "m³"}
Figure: {"value": 586.355, "unit": "m³"}
